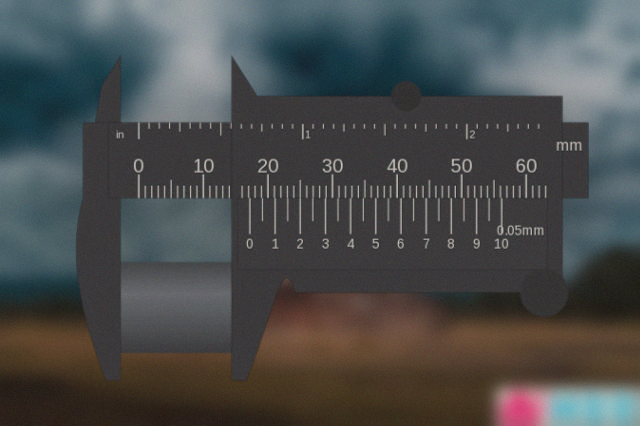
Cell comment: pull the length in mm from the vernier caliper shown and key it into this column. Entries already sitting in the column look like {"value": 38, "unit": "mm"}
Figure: {"value": 17.2, "unit": "mm"}
